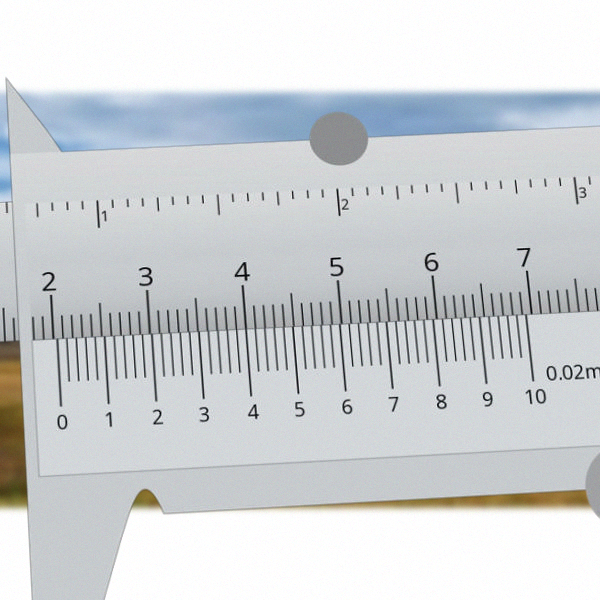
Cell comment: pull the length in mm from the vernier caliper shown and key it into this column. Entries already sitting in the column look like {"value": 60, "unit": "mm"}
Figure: {"value": 20.4, "unit": "mm"}
